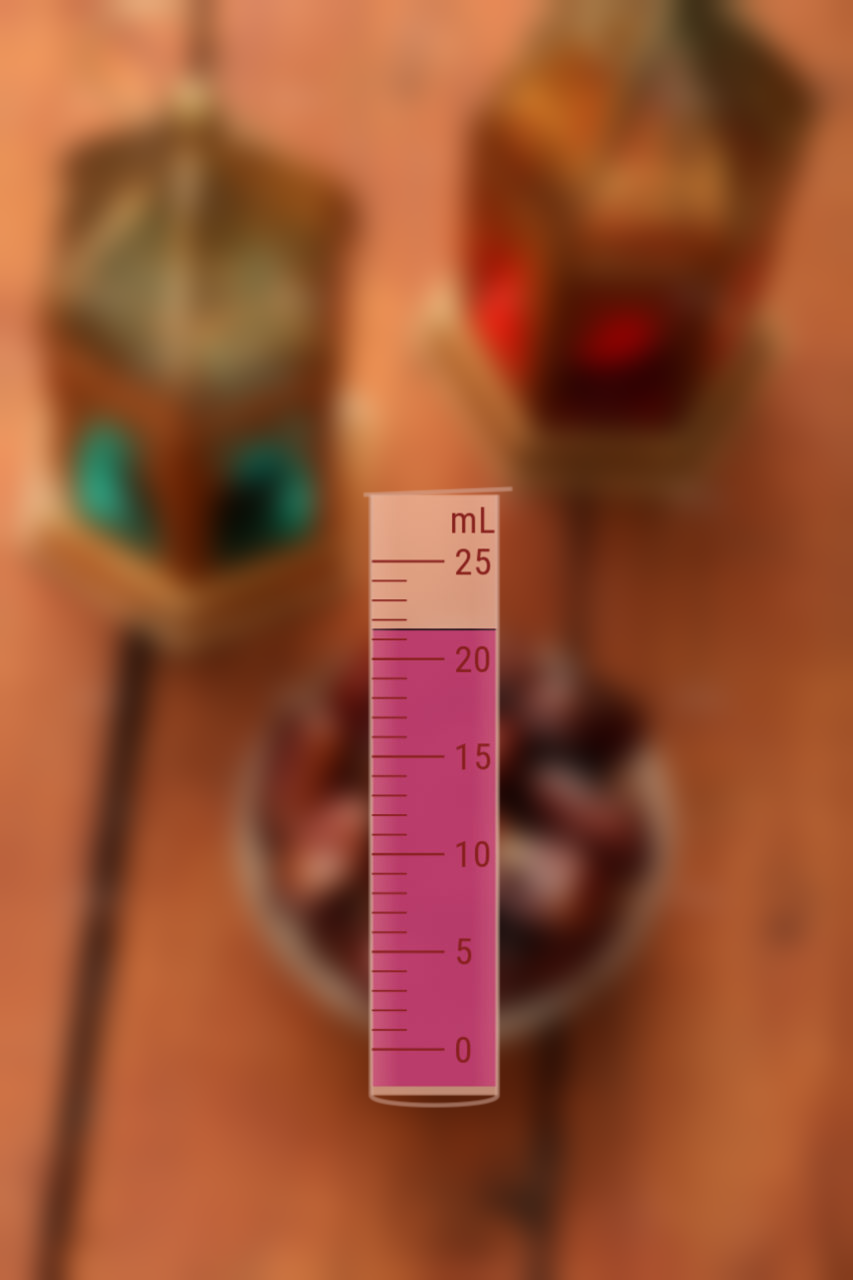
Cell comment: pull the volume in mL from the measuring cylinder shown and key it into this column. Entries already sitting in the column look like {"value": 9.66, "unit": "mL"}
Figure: {"value": 21.5, "unit": "mL"}
